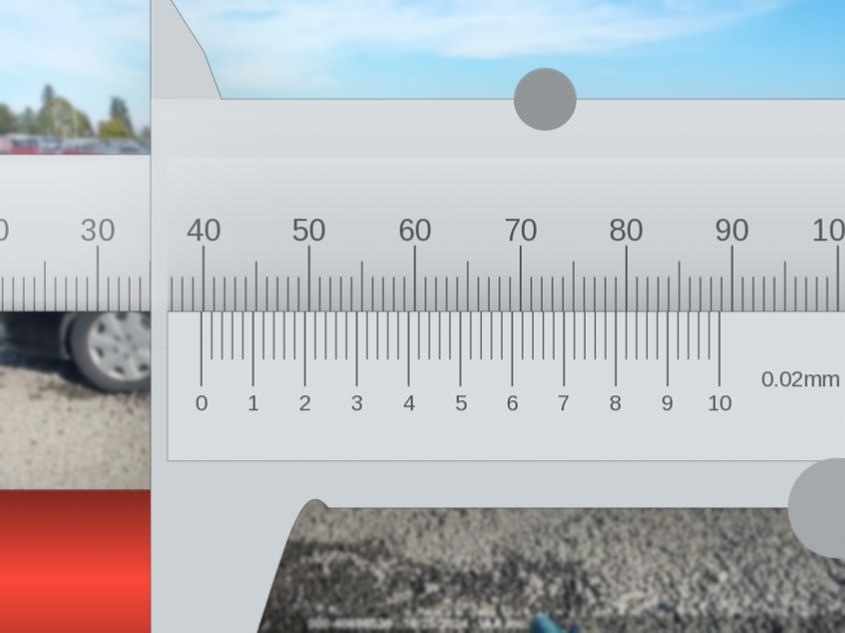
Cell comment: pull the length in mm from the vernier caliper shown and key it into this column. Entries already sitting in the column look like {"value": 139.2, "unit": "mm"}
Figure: {"value": 39.8, "unit": "mm"}
